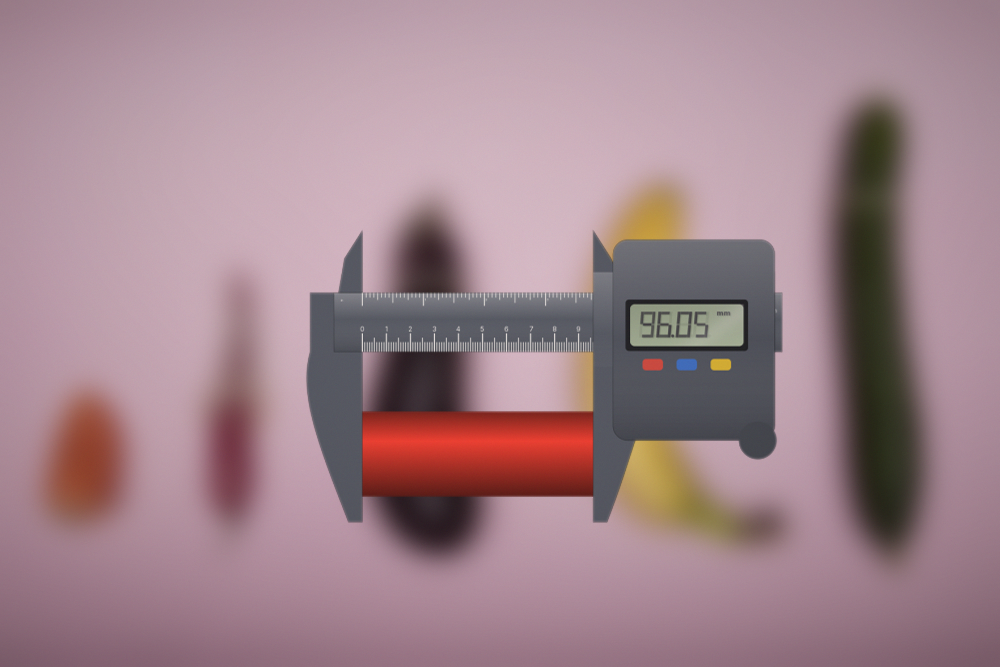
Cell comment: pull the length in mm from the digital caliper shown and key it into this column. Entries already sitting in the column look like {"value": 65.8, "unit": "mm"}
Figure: {"value": 96.05, "unit": "mm"}
